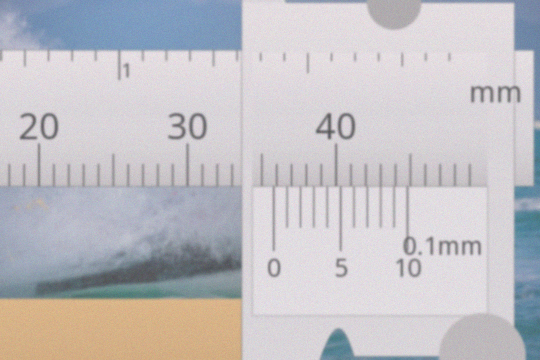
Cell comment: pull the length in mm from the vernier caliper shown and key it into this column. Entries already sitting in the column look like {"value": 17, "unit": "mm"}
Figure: {"value": 35.8, "unit": "mm"}
